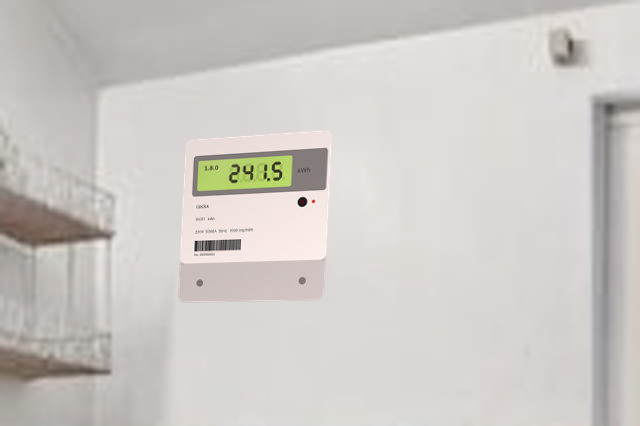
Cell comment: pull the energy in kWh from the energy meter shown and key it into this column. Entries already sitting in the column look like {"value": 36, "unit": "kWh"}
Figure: {"value": 241.5, "unit": "kWh"}
